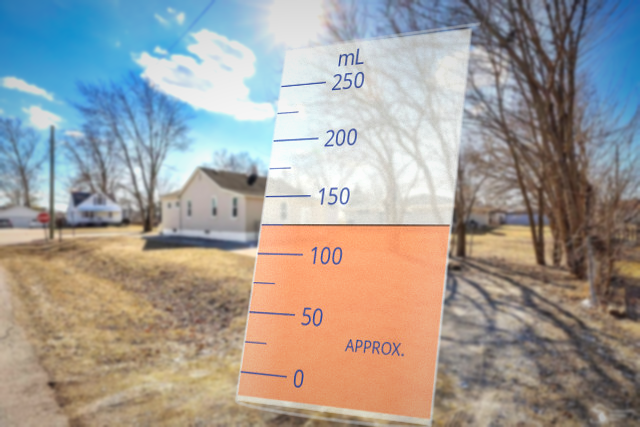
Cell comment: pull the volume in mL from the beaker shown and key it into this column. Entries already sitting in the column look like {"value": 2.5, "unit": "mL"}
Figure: {"value": 125, "unit": "mL"}
